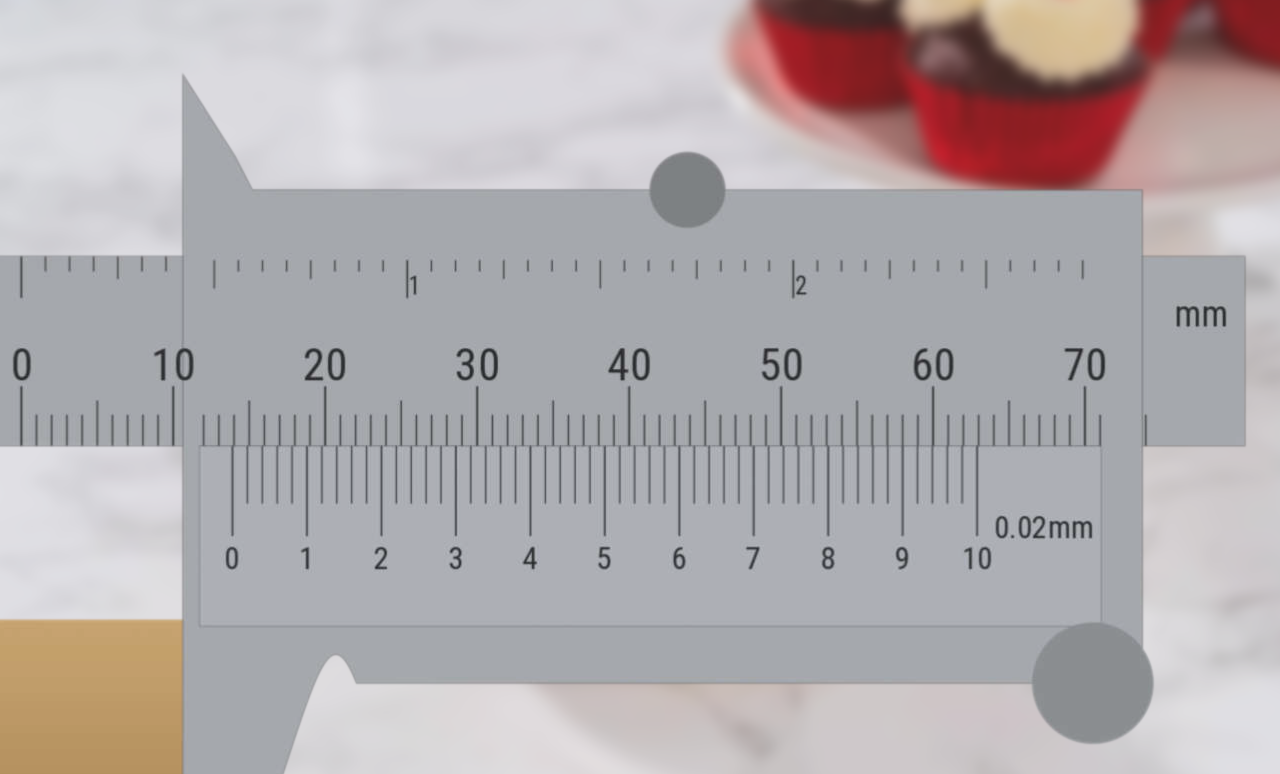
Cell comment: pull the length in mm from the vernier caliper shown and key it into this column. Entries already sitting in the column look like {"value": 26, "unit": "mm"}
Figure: {"value": 13.9, "unit": "mm"}
